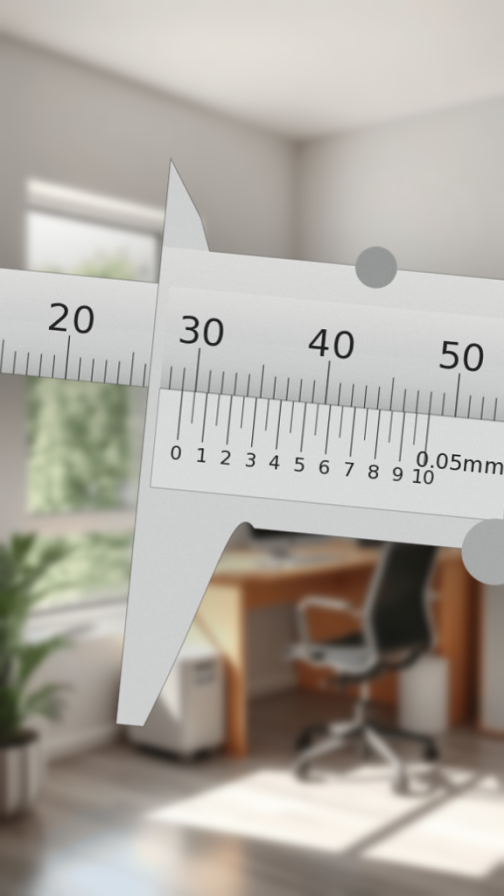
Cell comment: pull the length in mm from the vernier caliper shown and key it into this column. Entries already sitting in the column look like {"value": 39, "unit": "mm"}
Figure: {"value": 29.0, "unit": "mm"}
